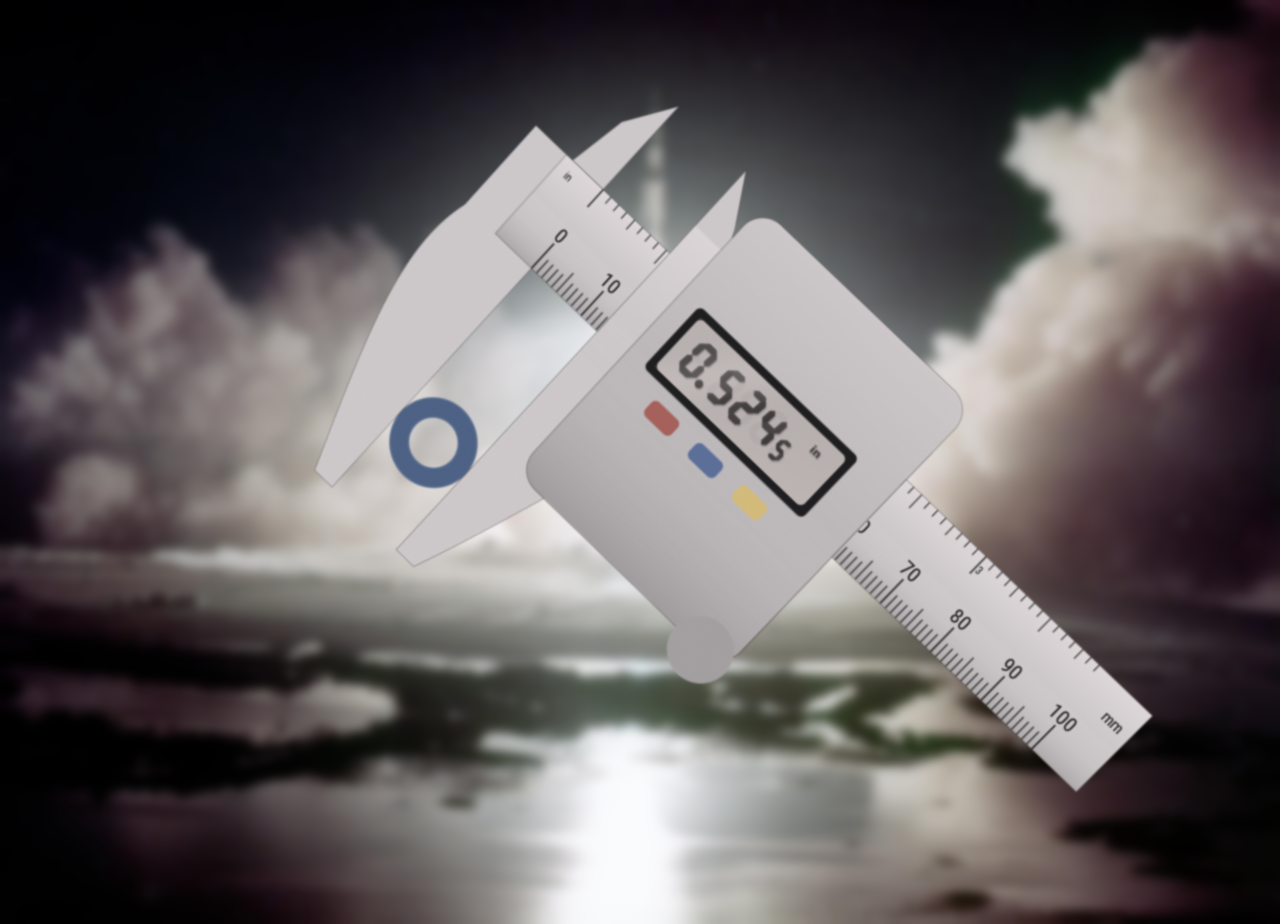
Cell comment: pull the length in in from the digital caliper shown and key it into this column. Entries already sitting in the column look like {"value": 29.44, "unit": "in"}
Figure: {"value": 0.5245, "unit": "in"}
